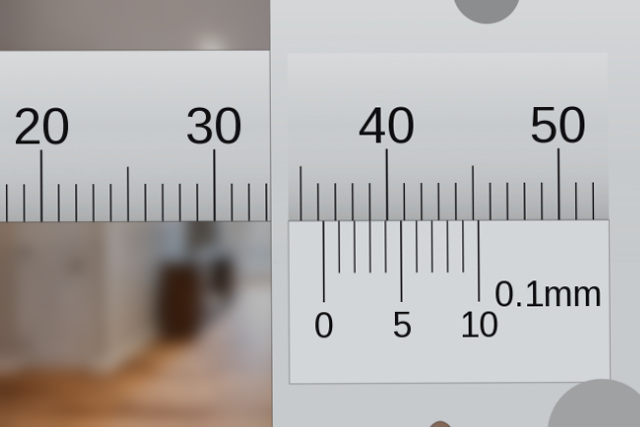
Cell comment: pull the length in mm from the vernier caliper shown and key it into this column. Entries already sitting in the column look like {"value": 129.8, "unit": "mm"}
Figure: {"value": 36.3, "unit": "mm"}
